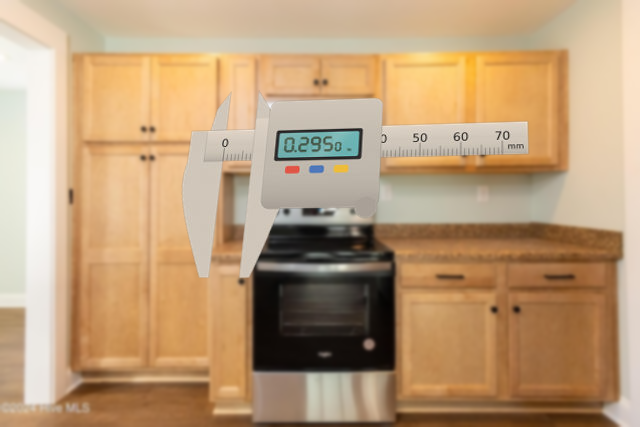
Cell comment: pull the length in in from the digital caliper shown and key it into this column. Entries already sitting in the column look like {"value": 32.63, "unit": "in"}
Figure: {"value": 0.2950, "unit": "in"}
